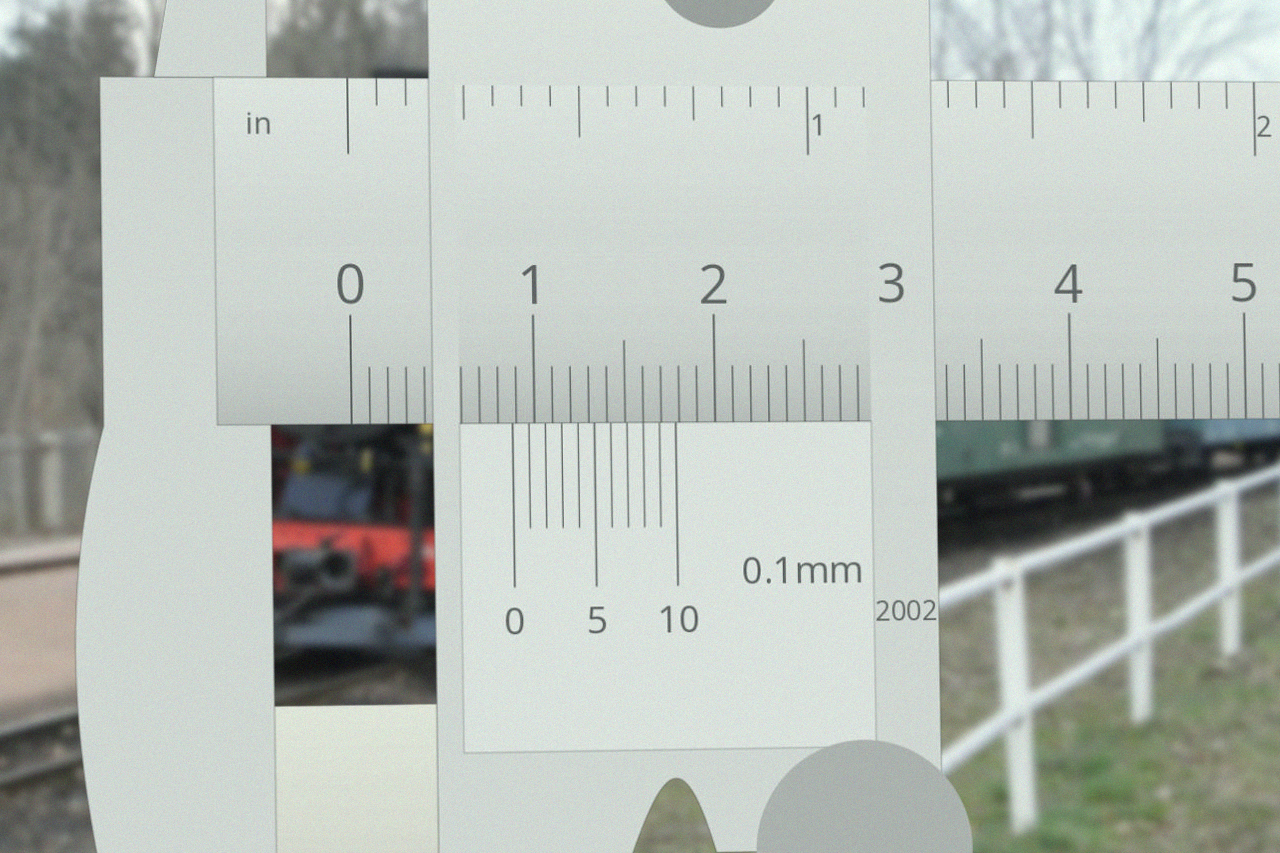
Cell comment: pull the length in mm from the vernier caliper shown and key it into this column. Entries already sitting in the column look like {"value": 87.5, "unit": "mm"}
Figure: {"value": 8.8, "unit": "mm"}
